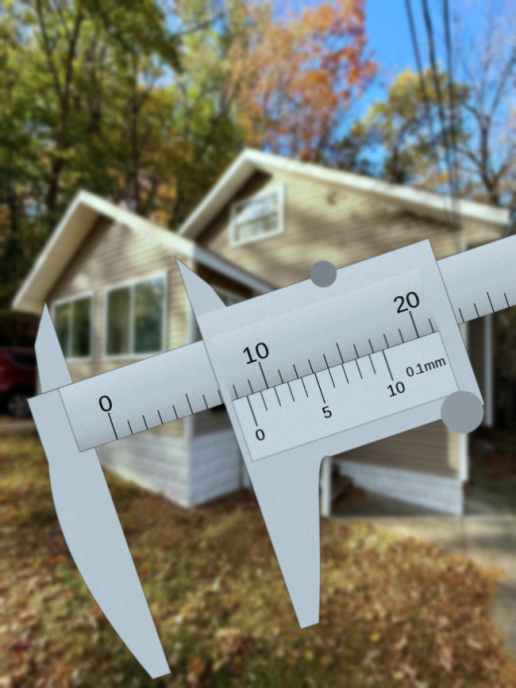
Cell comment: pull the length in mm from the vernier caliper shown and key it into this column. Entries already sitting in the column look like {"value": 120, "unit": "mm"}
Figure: {"value": 8.6, "unit": "mm"}
